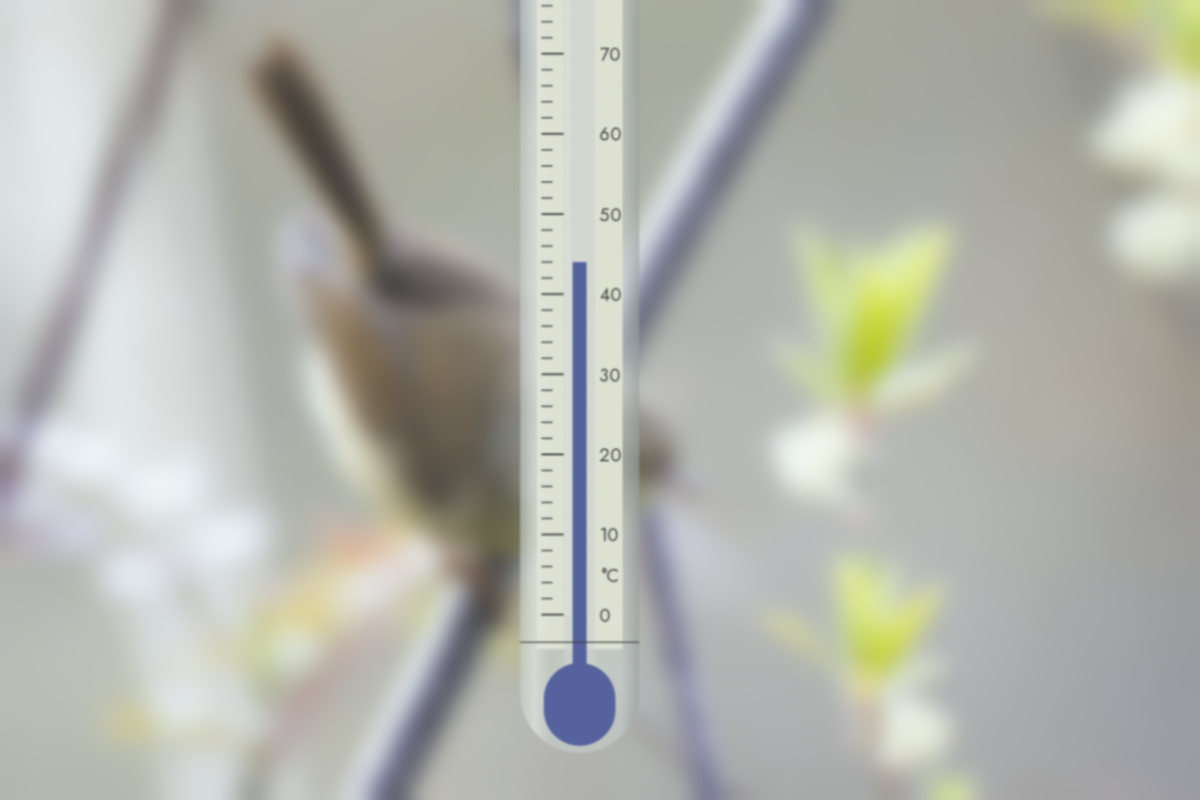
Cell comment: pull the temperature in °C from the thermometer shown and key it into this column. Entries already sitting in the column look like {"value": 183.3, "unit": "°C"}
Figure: {"value": 44, "unit": "°C"}
